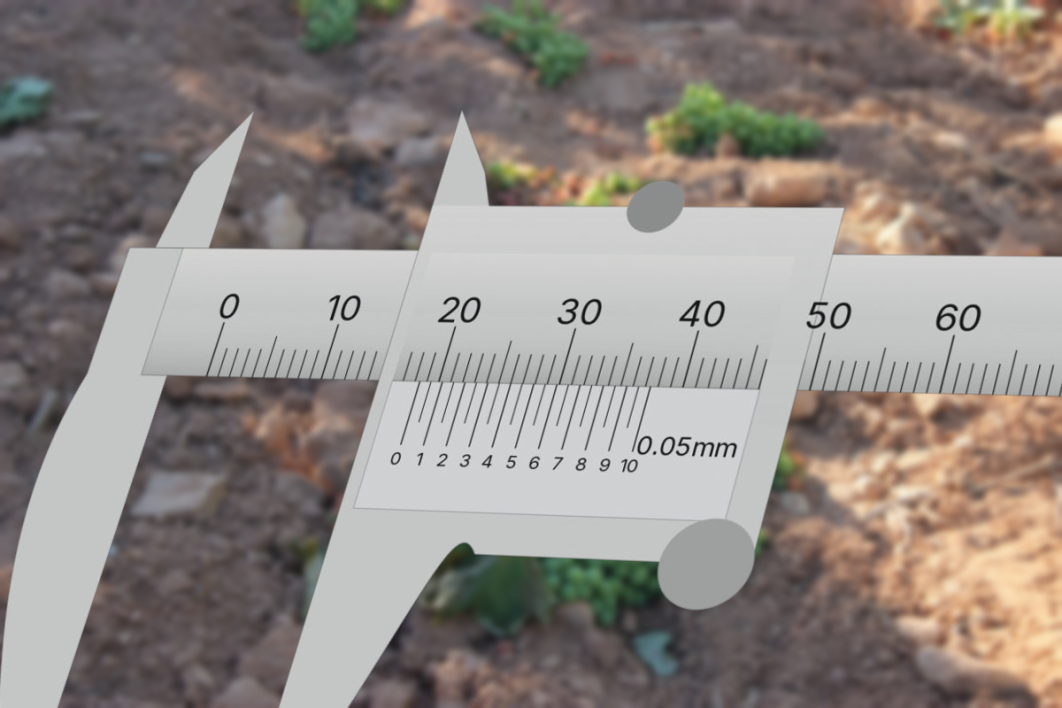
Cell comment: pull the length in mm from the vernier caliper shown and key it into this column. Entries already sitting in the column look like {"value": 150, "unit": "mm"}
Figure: {"value": 18.4, "unit": "mm"}
